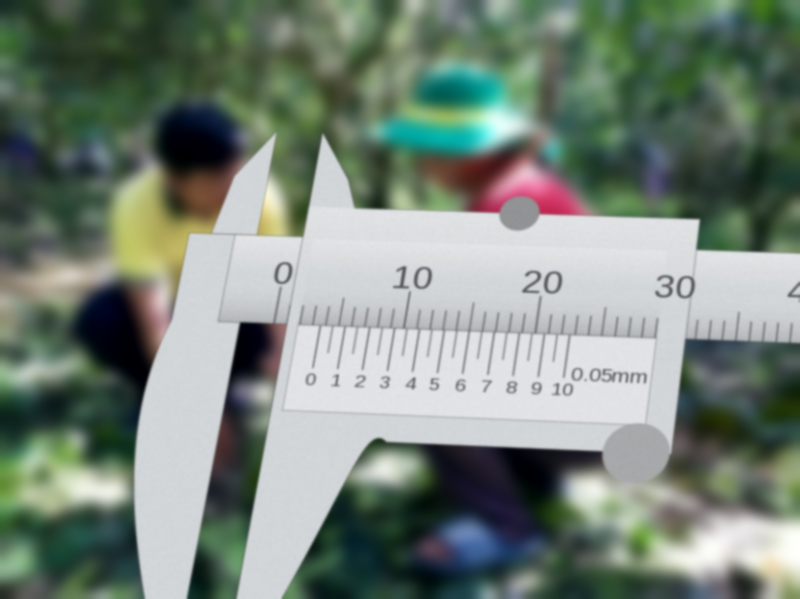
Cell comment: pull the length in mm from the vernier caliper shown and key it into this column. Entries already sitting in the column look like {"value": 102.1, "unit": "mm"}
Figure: {"value": 3.6, "unit": "mm"}
